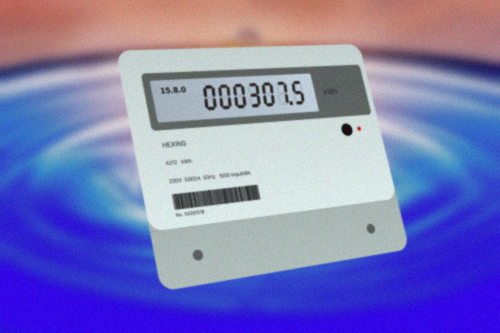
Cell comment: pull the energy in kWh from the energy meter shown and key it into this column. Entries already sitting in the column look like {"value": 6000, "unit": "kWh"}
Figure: {"value": 307.5, "unit": "kWh"}
